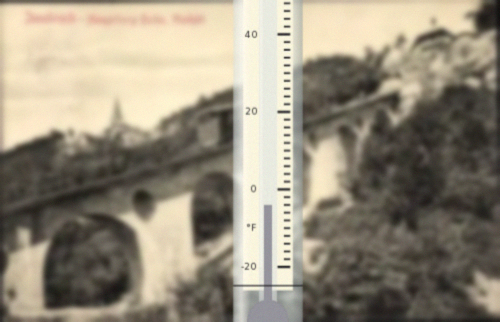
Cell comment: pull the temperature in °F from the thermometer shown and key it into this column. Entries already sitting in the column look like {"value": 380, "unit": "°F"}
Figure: {"value": -4, "unit": "°F"}
